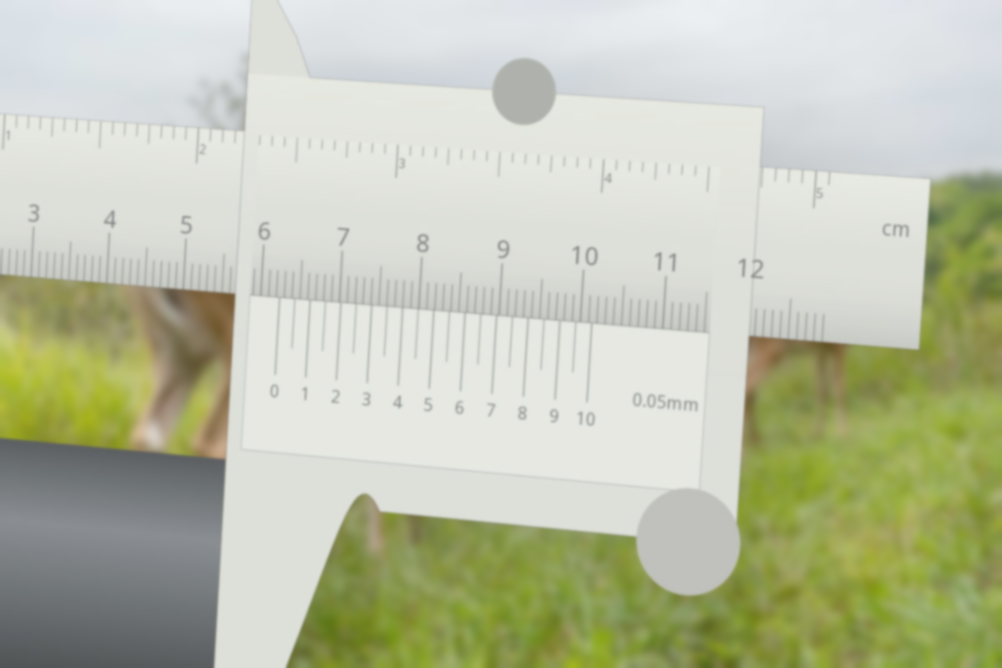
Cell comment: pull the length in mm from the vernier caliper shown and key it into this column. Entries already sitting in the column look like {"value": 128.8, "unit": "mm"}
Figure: {"value": 62.4, "unit": "mm"}
